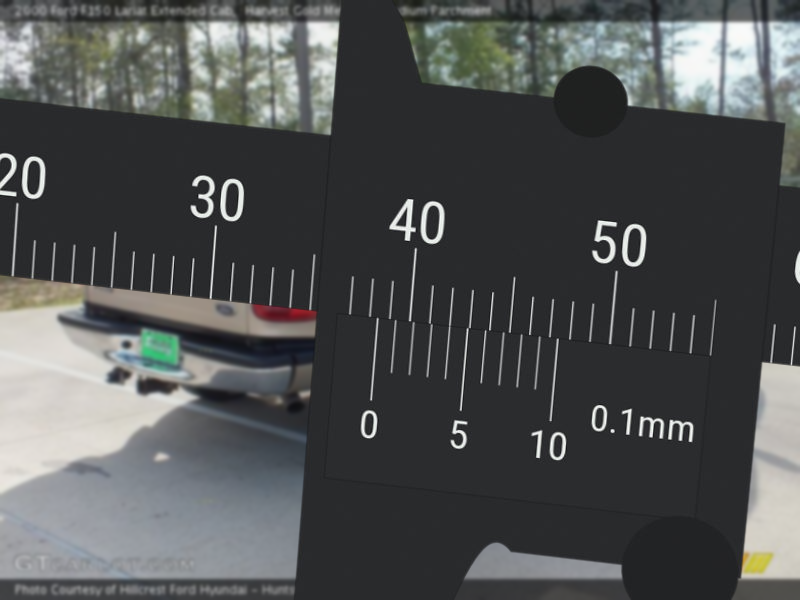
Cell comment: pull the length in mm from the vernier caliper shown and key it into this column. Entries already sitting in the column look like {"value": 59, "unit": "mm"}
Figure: {"value": 38.4, "unit": "mm"}
